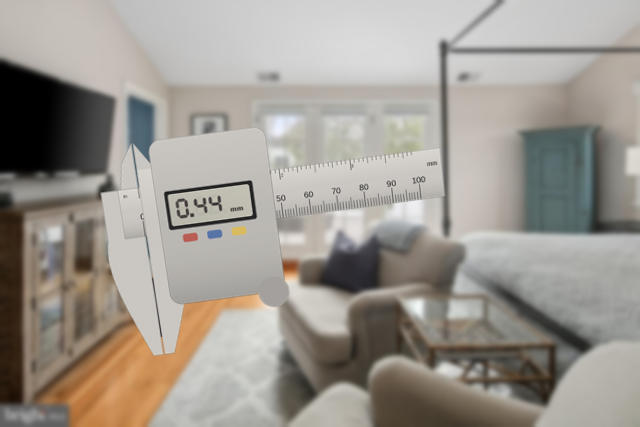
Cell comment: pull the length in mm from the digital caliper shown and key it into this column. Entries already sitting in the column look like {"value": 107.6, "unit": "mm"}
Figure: {"value": 0.44, "unit": "mm"}
